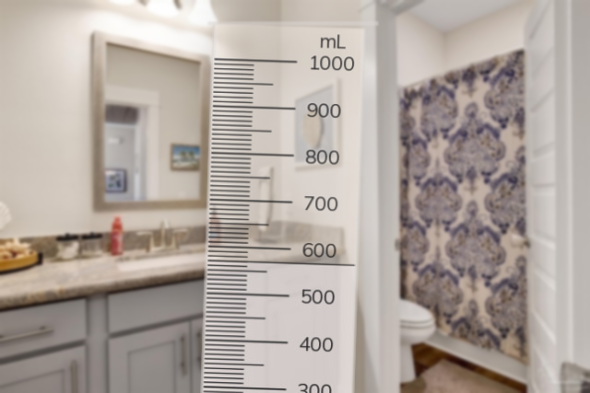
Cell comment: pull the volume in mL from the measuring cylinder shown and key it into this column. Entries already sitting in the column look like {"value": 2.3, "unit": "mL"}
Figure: {"value": 570, "unit": "mL"}
